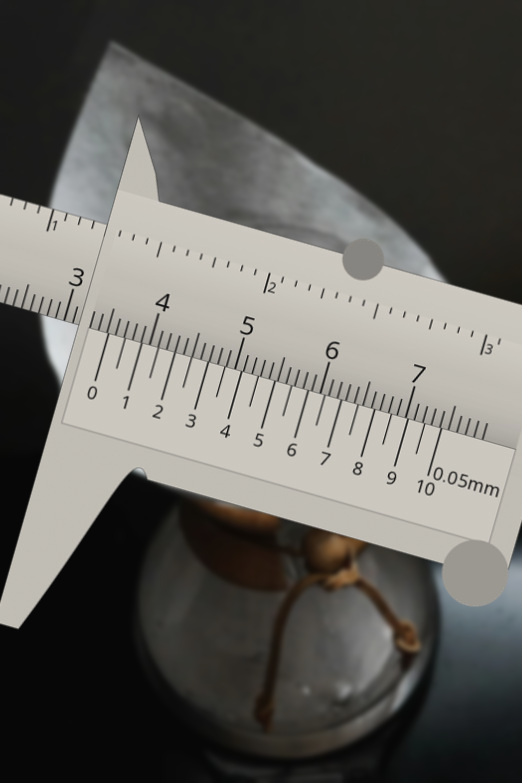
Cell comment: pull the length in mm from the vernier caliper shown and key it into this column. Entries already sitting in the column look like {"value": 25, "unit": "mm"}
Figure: {"value": 35.2, "unit": "mm"}
